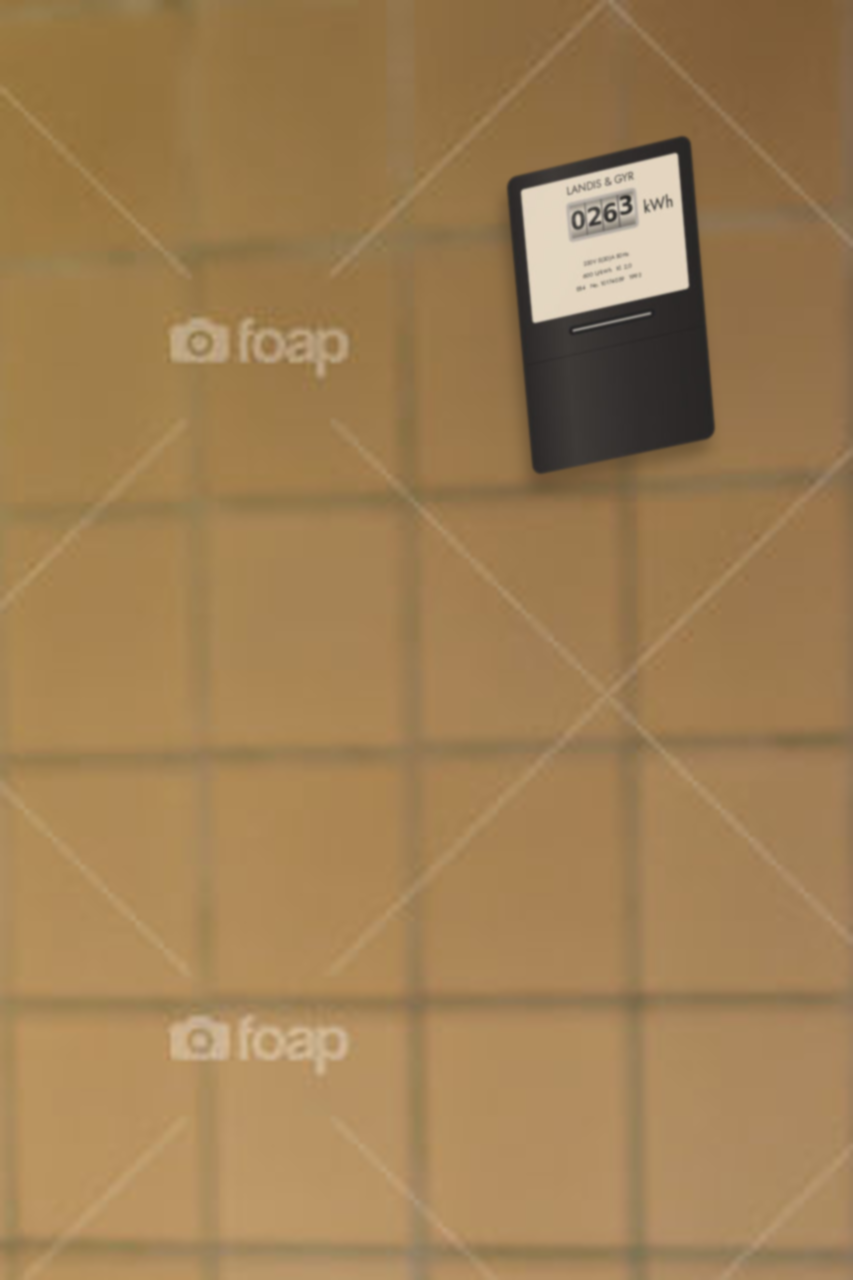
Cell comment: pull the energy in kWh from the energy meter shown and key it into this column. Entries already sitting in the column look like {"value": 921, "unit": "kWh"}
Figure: {"value": 263, "unit": "kWh"}
